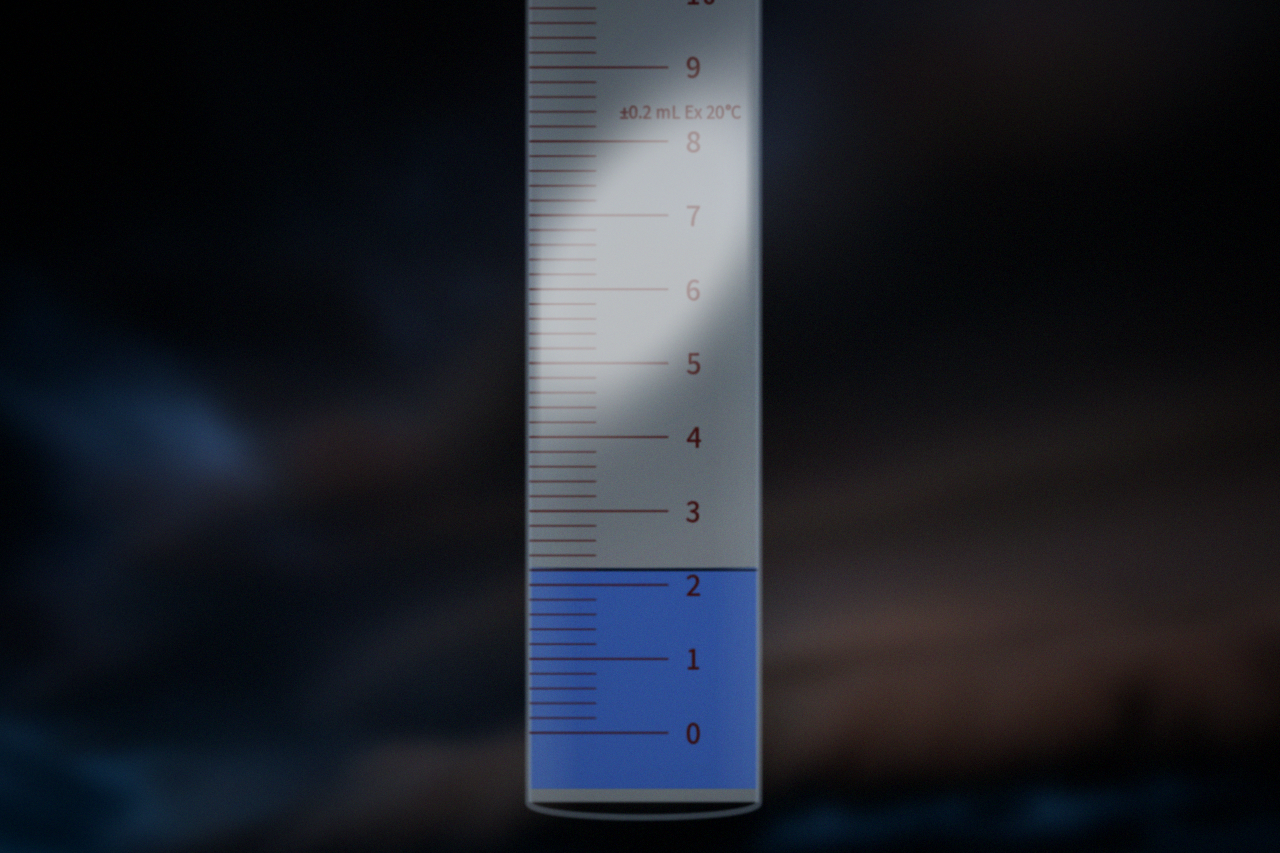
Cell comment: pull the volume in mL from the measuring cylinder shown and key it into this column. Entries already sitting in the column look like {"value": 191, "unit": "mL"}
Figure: {"value": 2.2, "unit": "mL"}
